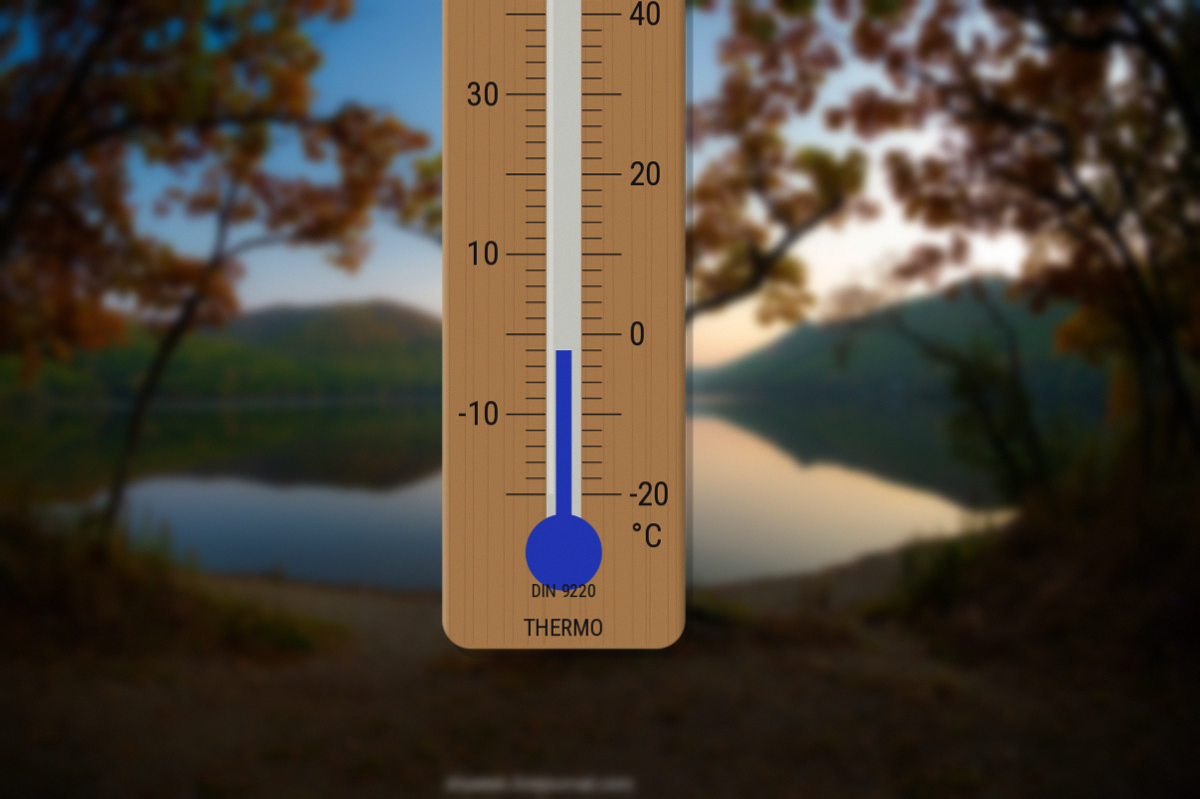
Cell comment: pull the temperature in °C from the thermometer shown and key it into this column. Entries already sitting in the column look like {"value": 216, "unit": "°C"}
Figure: {"value": -2, "unit": "°C"}
